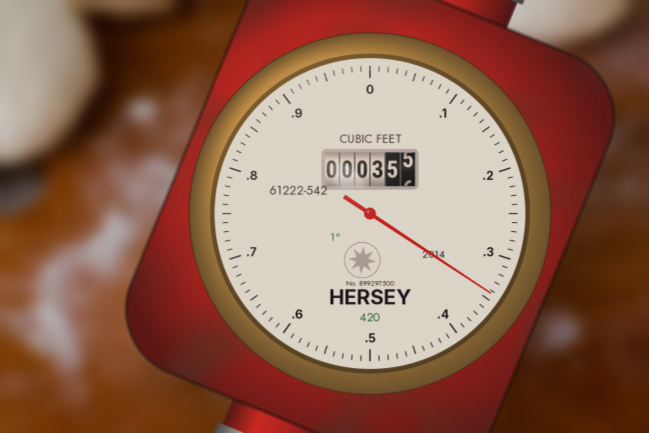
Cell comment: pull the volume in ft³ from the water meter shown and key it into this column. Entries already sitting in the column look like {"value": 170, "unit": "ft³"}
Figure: {"value": 355.34, "unit": "ft³"}
